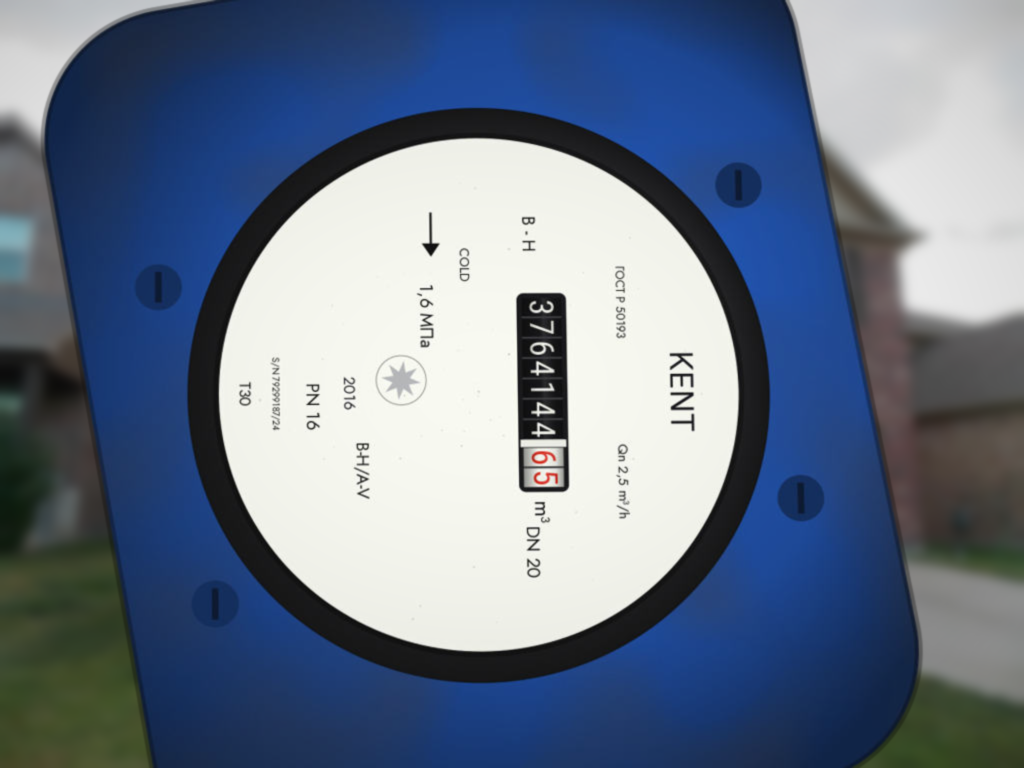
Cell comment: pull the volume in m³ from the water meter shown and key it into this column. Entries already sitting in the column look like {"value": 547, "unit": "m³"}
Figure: {"value": 3764144.65, "unit": "m³"}
